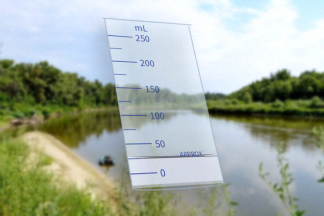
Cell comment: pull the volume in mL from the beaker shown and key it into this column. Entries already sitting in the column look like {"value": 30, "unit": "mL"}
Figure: {"value": 25, "unit": "mL"}
